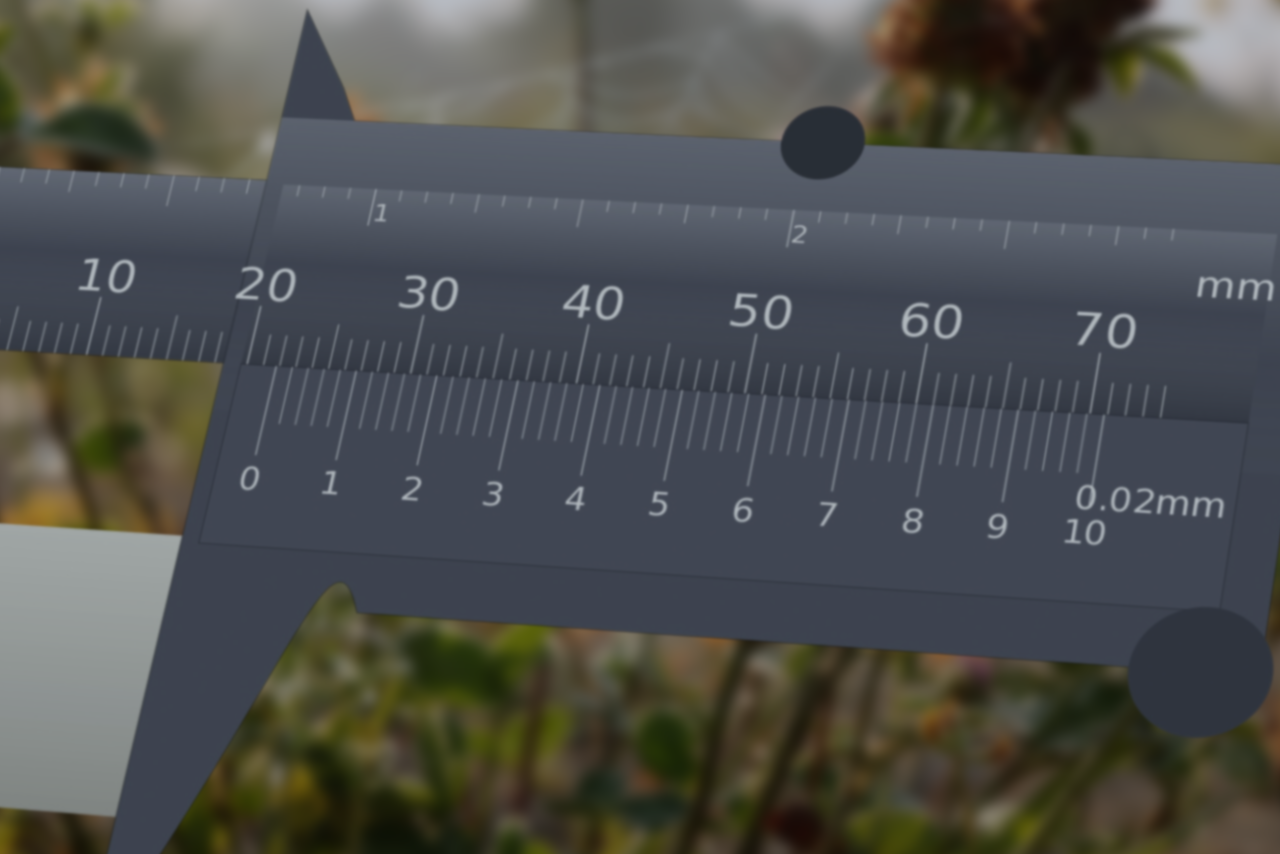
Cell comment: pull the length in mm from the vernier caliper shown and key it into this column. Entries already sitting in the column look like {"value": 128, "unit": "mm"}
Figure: {"value": 21.8, "unit": "mm"}
